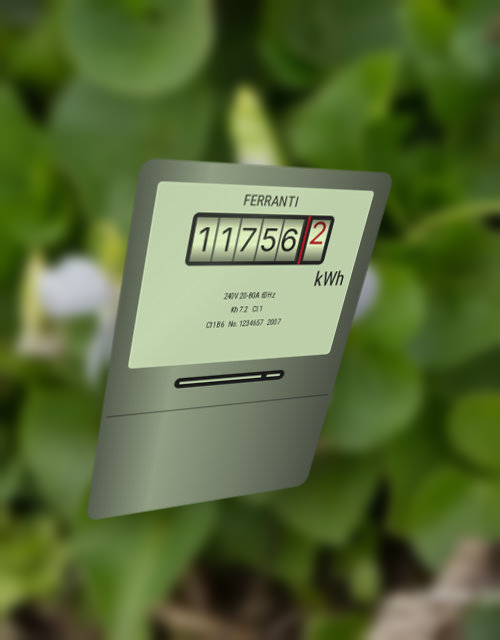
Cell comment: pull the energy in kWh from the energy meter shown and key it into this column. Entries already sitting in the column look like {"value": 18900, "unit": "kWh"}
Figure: {"value": 11756.2, "unit": "kWh"}
